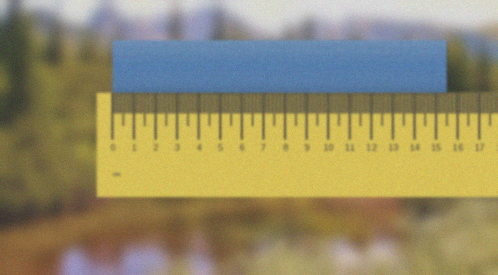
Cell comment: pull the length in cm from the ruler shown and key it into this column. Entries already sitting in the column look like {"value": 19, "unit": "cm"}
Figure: {"value": 15.5, "unit": "cm"}
